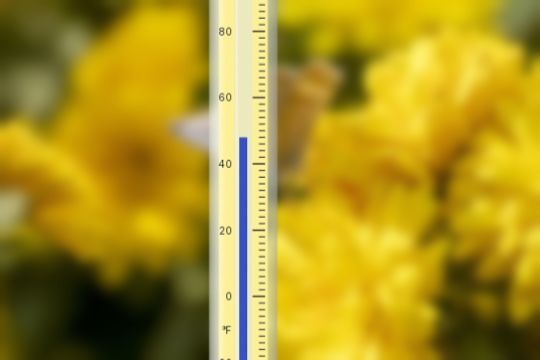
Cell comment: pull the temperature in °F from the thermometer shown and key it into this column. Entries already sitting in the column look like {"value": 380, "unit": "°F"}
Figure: {"value": 48, "unit": "°F"}
